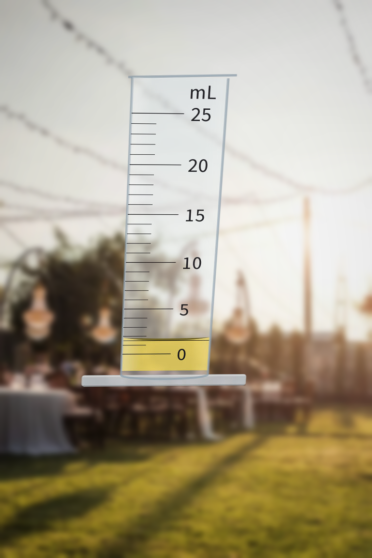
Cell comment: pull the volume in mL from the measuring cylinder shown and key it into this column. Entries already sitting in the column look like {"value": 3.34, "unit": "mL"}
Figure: {"value": 1.5, "unit": "mL"}
